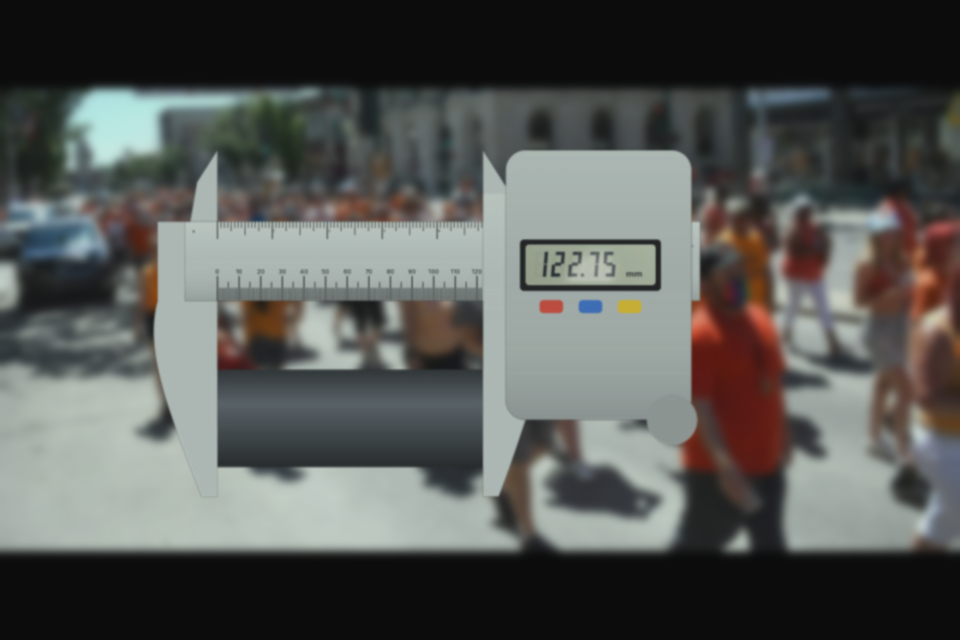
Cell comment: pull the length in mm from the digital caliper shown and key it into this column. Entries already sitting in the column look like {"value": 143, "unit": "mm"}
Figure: {"value": 122.75, "unit": "mm"}
